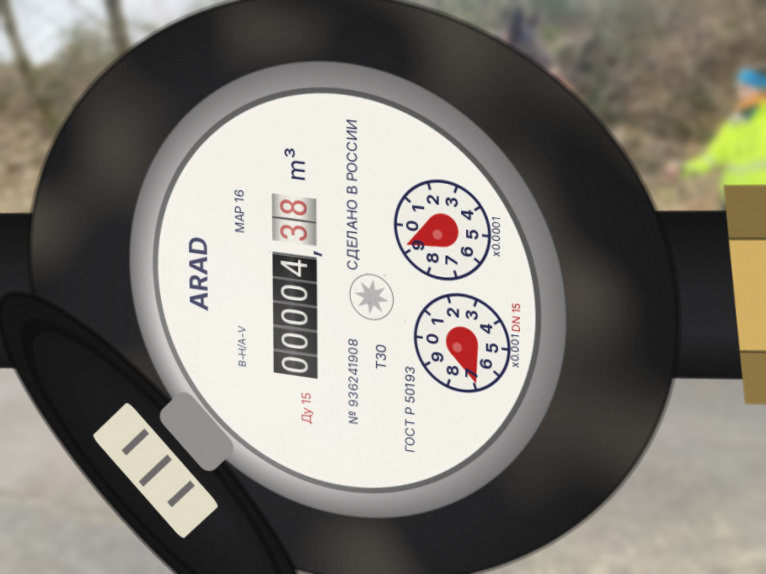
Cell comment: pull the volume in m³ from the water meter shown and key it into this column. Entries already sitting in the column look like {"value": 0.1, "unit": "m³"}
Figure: {"value": 4.3869, "unit": "m³"}
